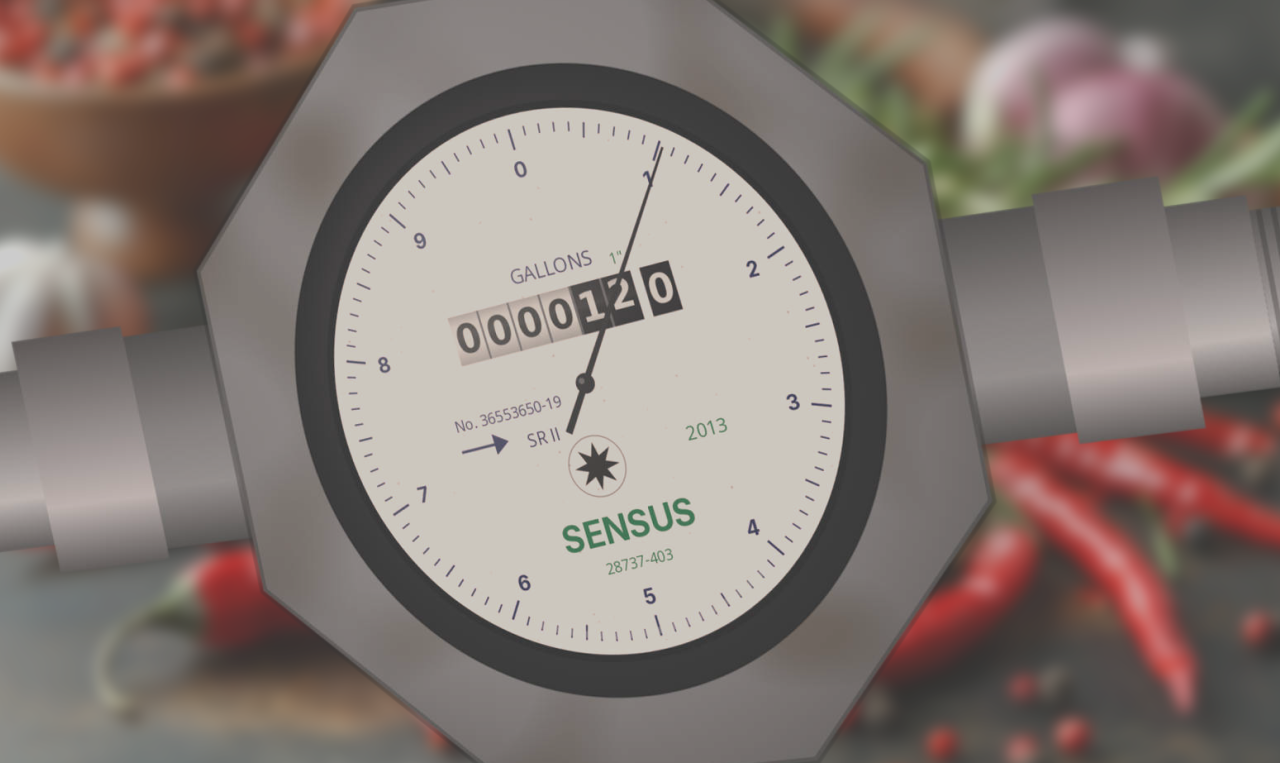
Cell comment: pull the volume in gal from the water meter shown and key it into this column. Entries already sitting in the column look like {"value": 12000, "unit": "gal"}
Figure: {"value": 121.0, "unit": "gal"}
